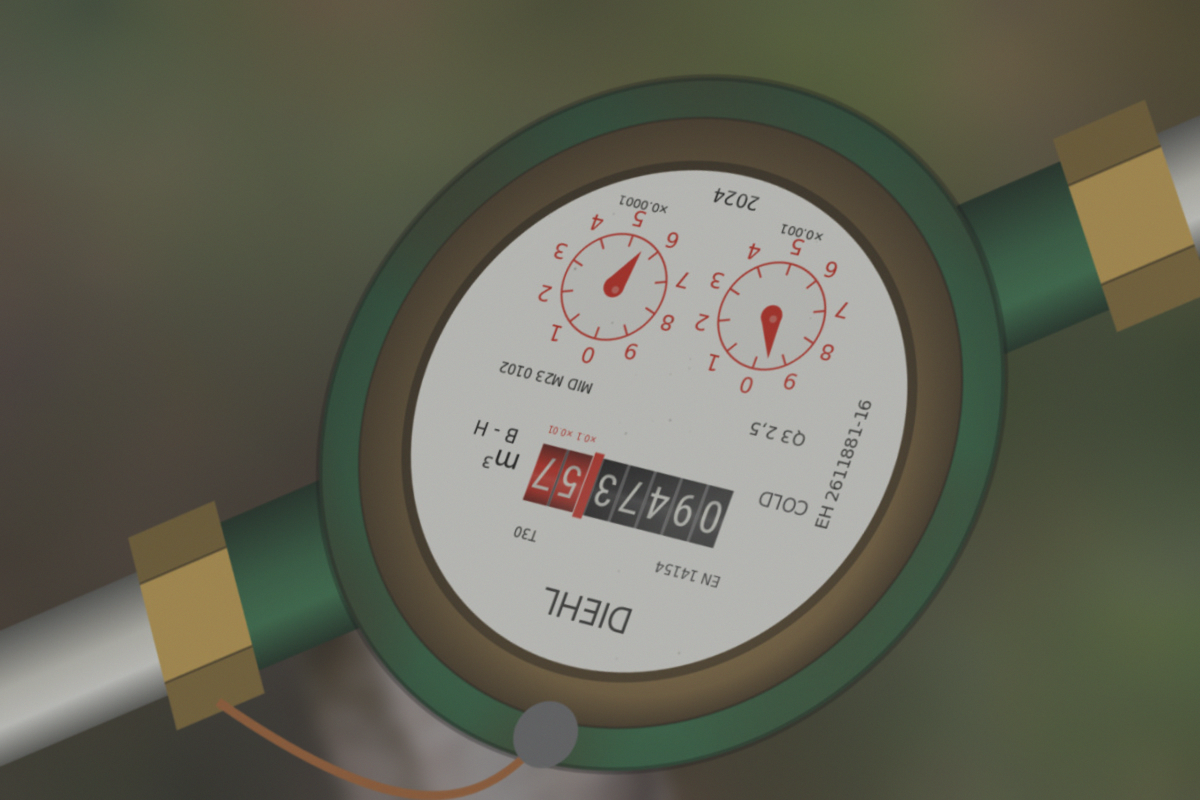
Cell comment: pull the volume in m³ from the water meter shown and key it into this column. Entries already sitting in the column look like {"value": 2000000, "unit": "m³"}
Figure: {"value": 9473.5695, "unit": "m³"}
